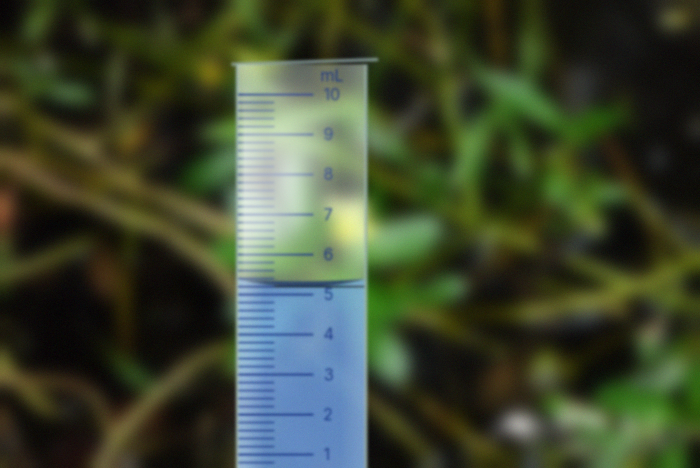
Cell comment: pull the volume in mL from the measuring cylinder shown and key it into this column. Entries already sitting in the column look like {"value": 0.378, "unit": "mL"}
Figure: {"value": 5.2, "unit": "mL"}
